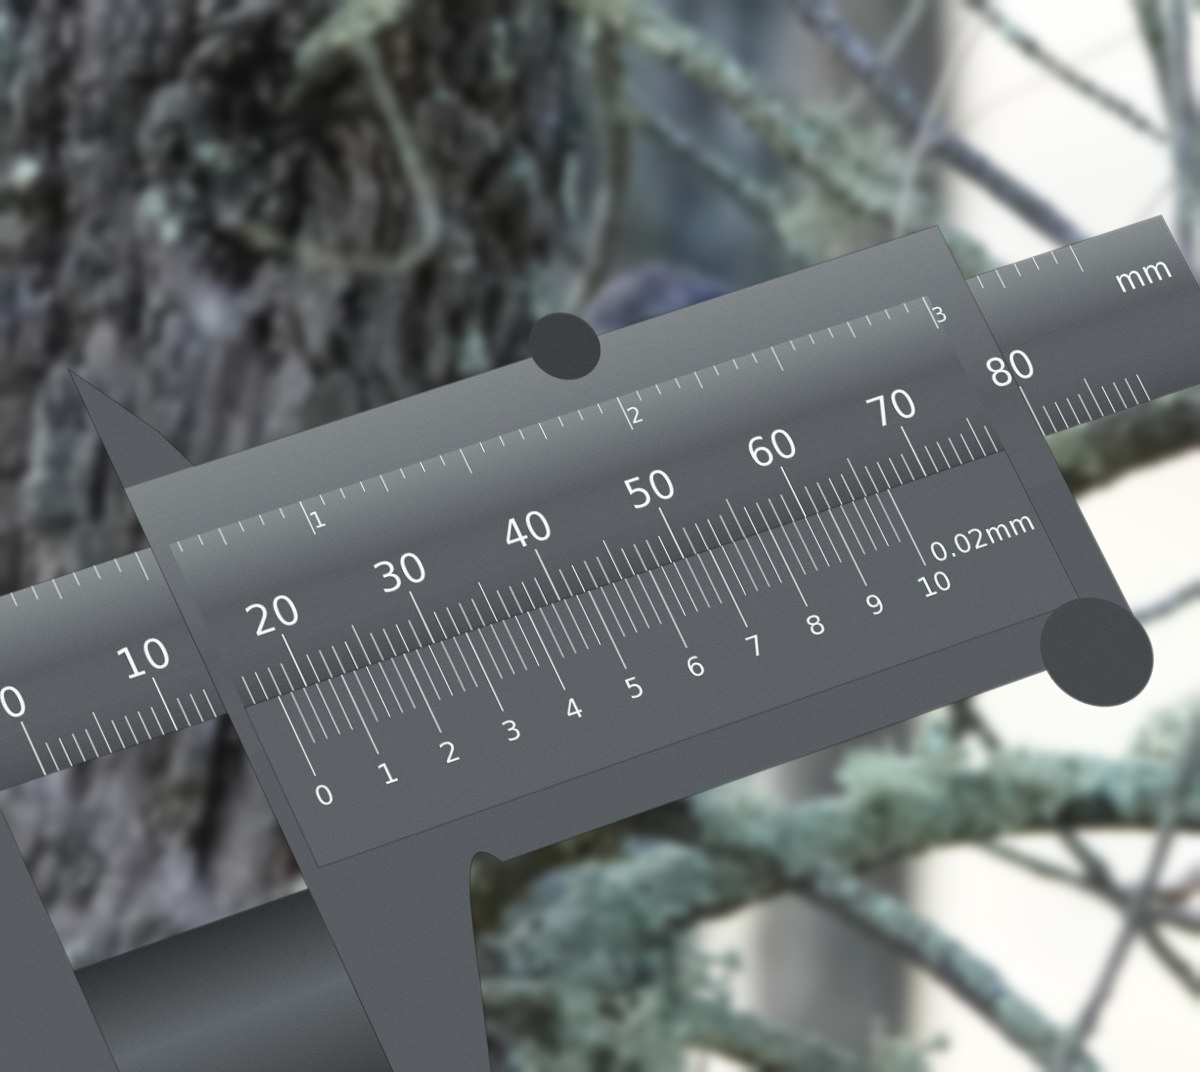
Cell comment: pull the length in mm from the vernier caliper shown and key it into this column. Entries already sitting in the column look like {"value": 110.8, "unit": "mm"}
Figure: {"value": 17.8, "unit": "mm"}
